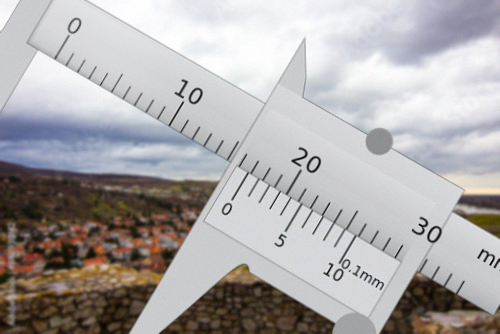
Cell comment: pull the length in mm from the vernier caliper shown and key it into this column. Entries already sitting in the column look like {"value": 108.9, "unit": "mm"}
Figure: {"value": 16.8, "unit": "mm"}
